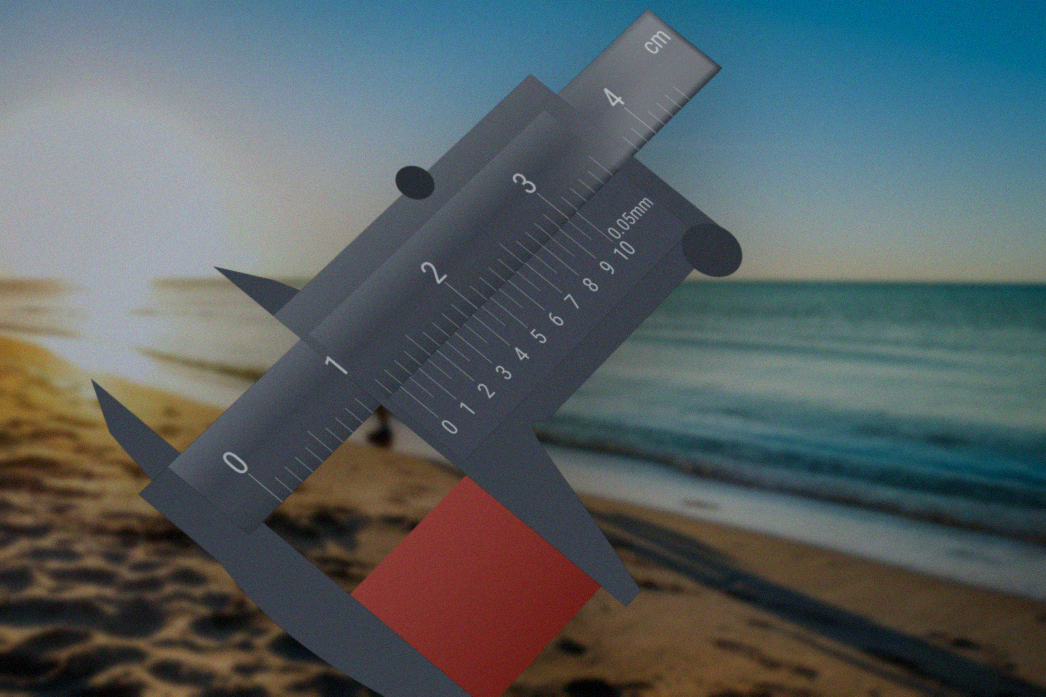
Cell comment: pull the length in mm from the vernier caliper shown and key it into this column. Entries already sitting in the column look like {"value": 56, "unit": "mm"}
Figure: {"value": 11.8, "unit": "mm"}
